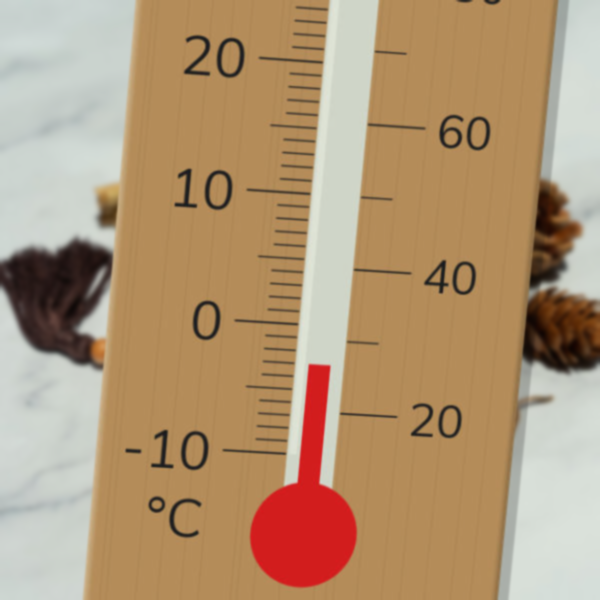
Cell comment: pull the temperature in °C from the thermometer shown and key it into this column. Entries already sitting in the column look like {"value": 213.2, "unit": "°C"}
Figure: {"value": -3, "unit": "°C"}
